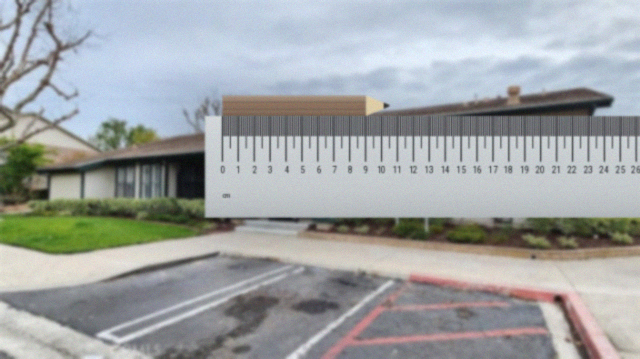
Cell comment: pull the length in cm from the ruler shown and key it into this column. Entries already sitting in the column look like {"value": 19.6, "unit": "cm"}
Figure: {"value": 10.5, "unit": "cm"}
